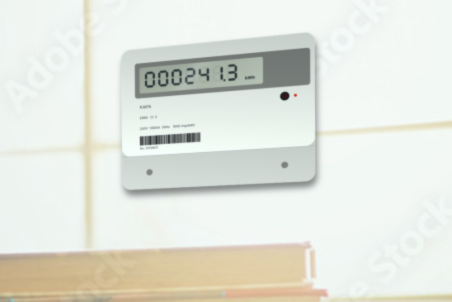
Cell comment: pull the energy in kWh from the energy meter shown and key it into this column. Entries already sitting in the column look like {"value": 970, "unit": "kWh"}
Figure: {"value": 241.3, "unit": "kWh"}
